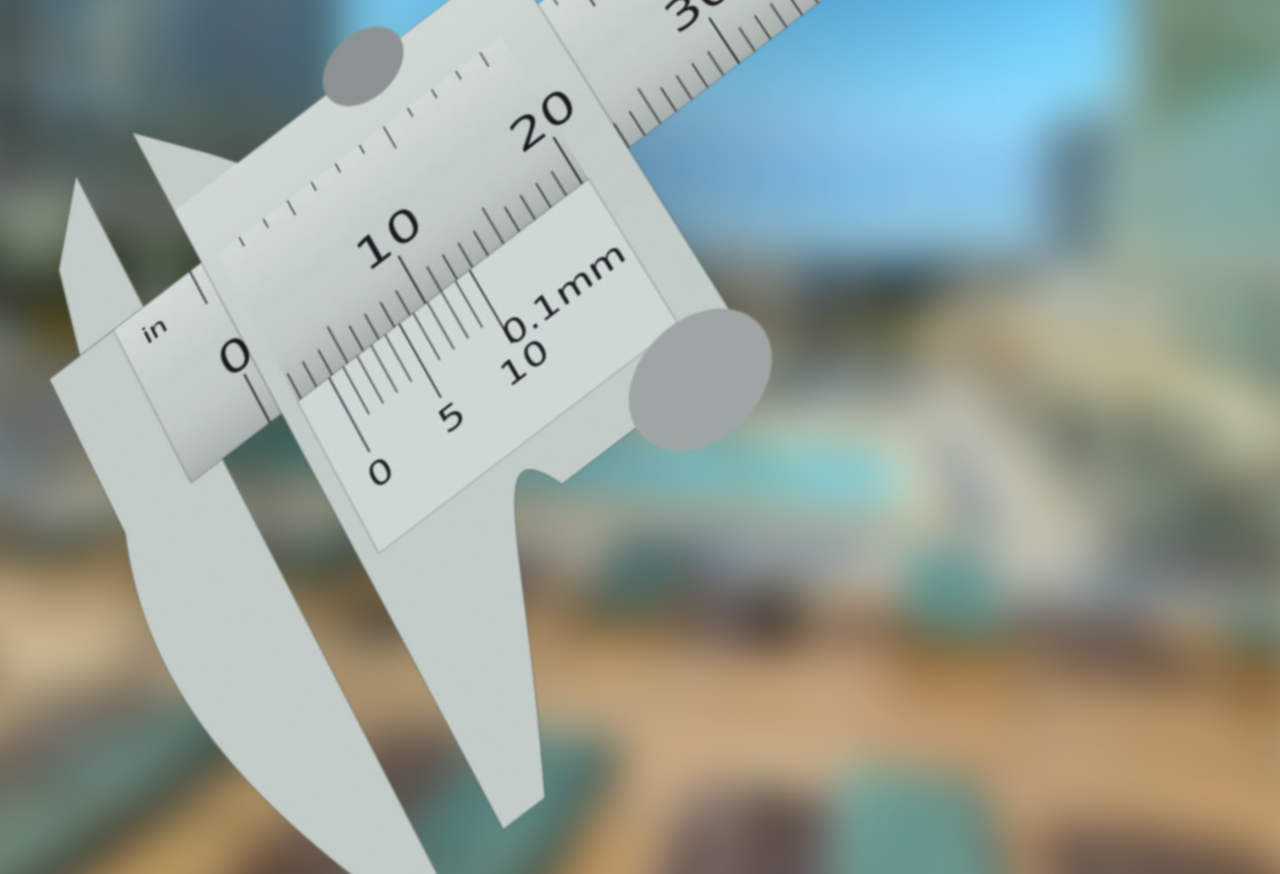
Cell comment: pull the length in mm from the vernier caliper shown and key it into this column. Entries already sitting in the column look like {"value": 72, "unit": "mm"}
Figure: {"value": 3.8, "unit": "mm"}
